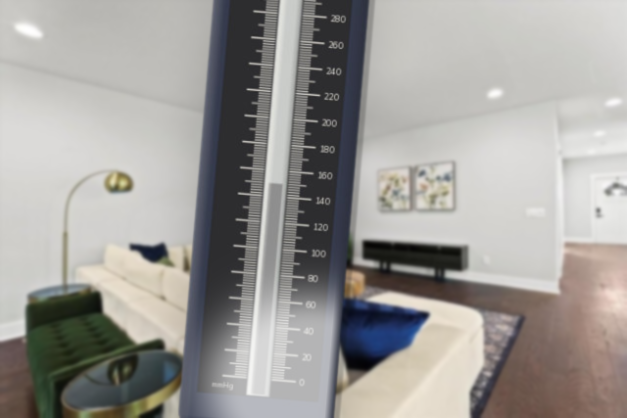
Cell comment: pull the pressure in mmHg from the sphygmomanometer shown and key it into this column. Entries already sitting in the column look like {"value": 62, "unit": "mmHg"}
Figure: {"value": 150, "unit": "mmHg"}
